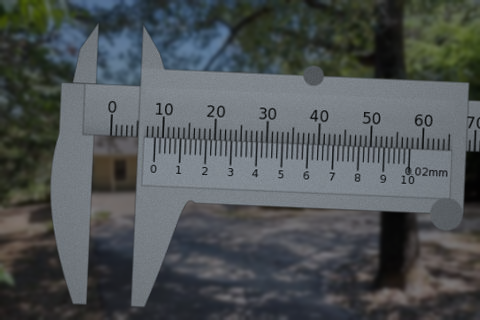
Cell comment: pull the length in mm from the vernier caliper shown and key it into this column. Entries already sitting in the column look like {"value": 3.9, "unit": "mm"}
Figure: {"value": 8.5, "unit": "mm"}
